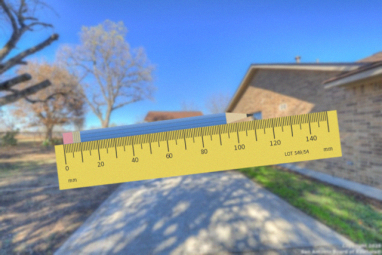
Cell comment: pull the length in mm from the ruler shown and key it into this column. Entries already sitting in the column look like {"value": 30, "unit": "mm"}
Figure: {"value": 110, "unit": "mm"}
